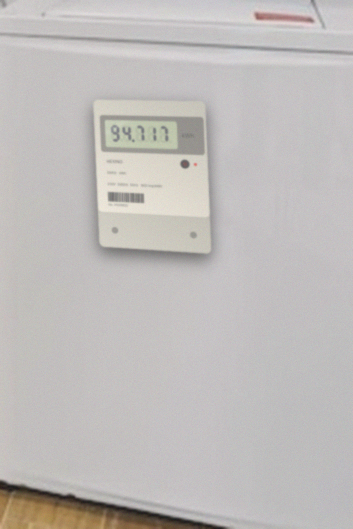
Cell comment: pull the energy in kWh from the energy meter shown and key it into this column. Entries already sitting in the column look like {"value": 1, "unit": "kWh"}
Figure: {"value": 94.717, "unit": "kWh"}
